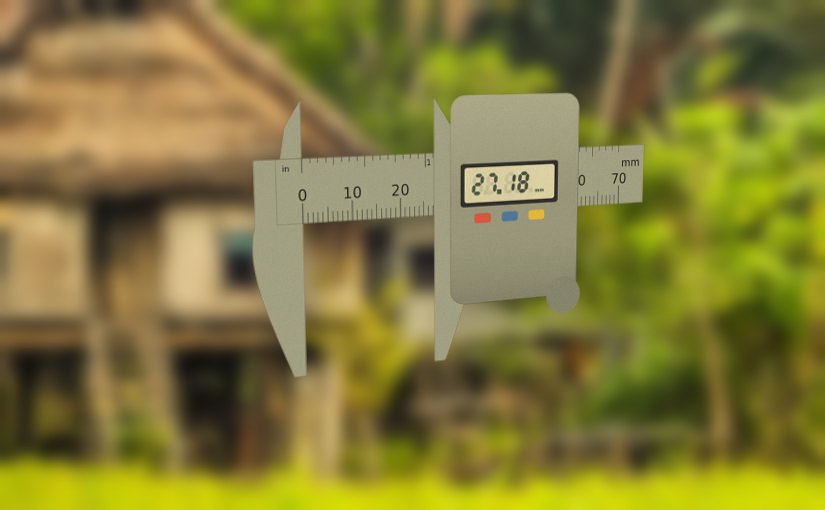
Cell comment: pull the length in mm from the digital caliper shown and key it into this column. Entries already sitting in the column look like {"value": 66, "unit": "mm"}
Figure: {"value": 27.18, "unit": "mm"}
